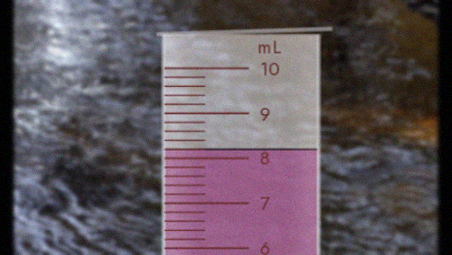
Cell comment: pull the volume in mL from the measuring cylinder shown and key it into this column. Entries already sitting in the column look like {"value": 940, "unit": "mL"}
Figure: {"value": 8.2, "unit": "mL"}
